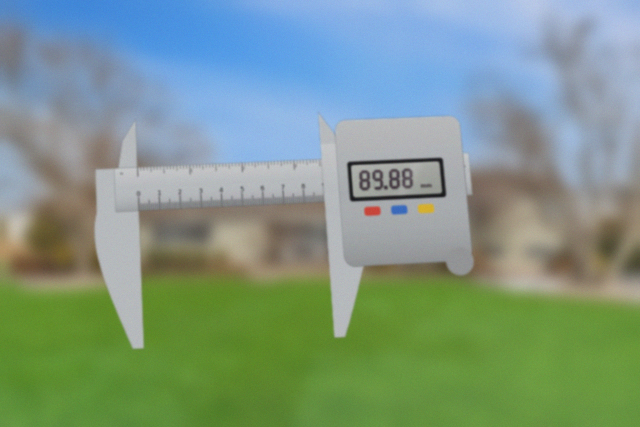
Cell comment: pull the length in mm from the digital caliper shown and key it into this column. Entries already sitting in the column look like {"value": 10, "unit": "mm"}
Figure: {"value": 89.88, "unit": "mm"}
